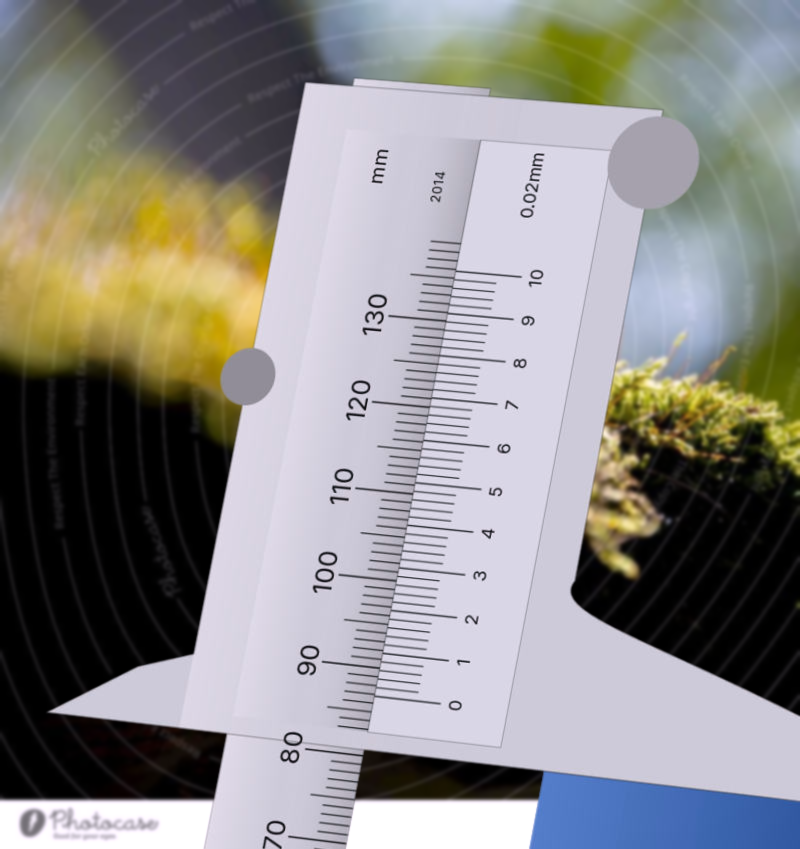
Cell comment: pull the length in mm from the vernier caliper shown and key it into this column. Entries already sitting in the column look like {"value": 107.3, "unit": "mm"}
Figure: {"value": 86.8, "unit": "mm"}
